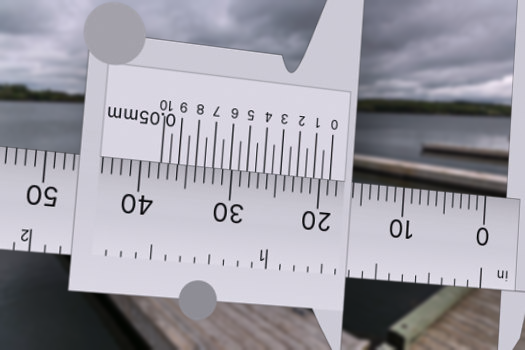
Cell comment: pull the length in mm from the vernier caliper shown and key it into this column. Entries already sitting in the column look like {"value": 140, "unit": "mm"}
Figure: {"value": 18.8, "unit": "mm"}
